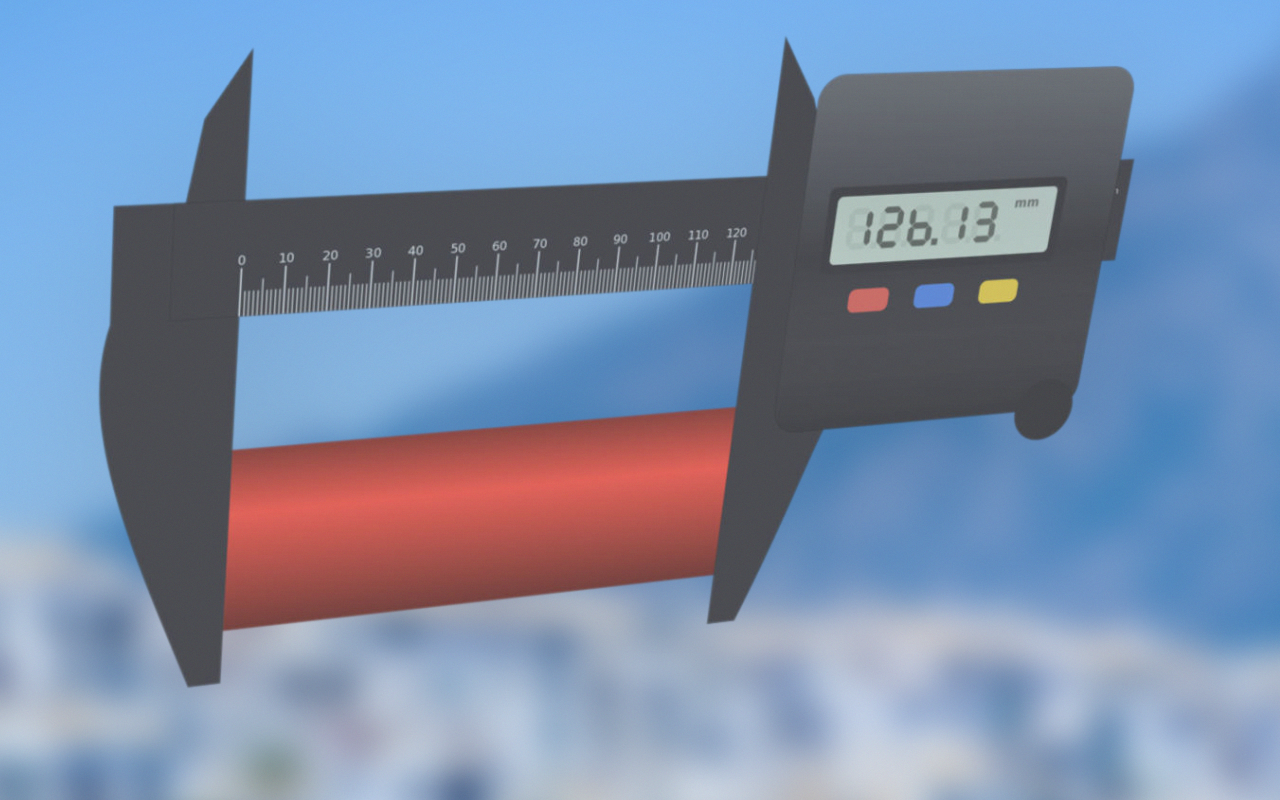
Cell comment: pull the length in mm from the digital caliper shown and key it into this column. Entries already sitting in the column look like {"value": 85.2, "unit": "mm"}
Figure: {"value": 126.13, "unit": "mm"}
